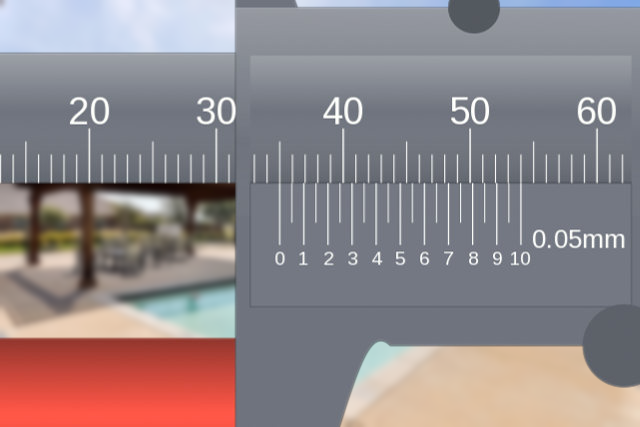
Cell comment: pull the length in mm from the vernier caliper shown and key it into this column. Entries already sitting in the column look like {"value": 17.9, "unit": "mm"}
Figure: {"value": 35.0, "unit": "mm"}
